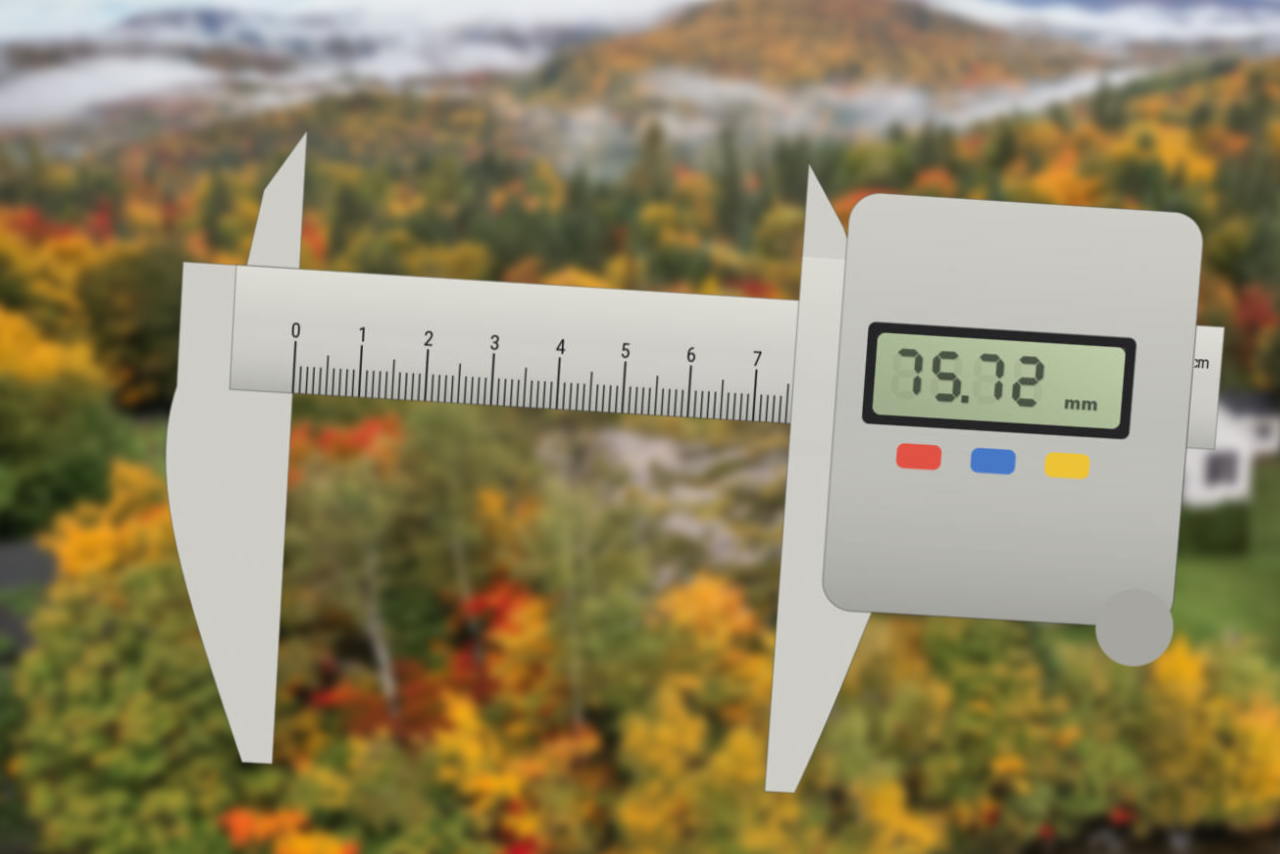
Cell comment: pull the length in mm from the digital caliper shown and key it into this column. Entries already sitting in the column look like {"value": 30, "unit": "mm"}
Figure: {"value": 75.72, "unit": "mm"}
